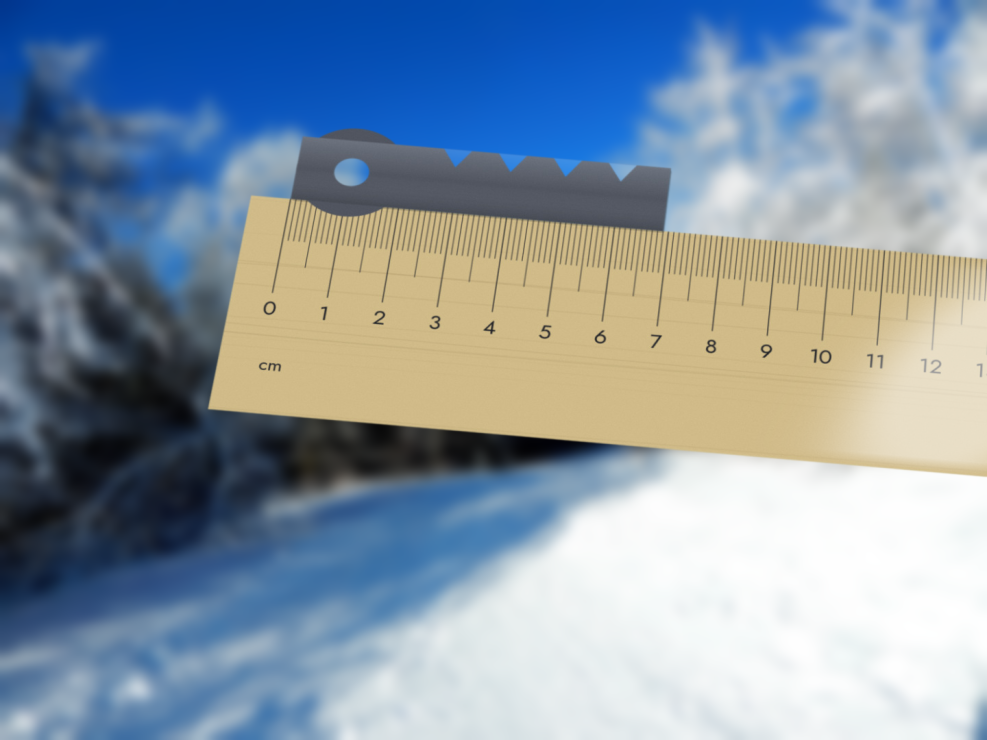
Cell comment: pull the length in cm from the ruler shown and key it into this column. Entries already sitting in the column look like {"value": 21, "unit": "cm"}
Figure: {"value": 6.9, "unit": "cm"}
